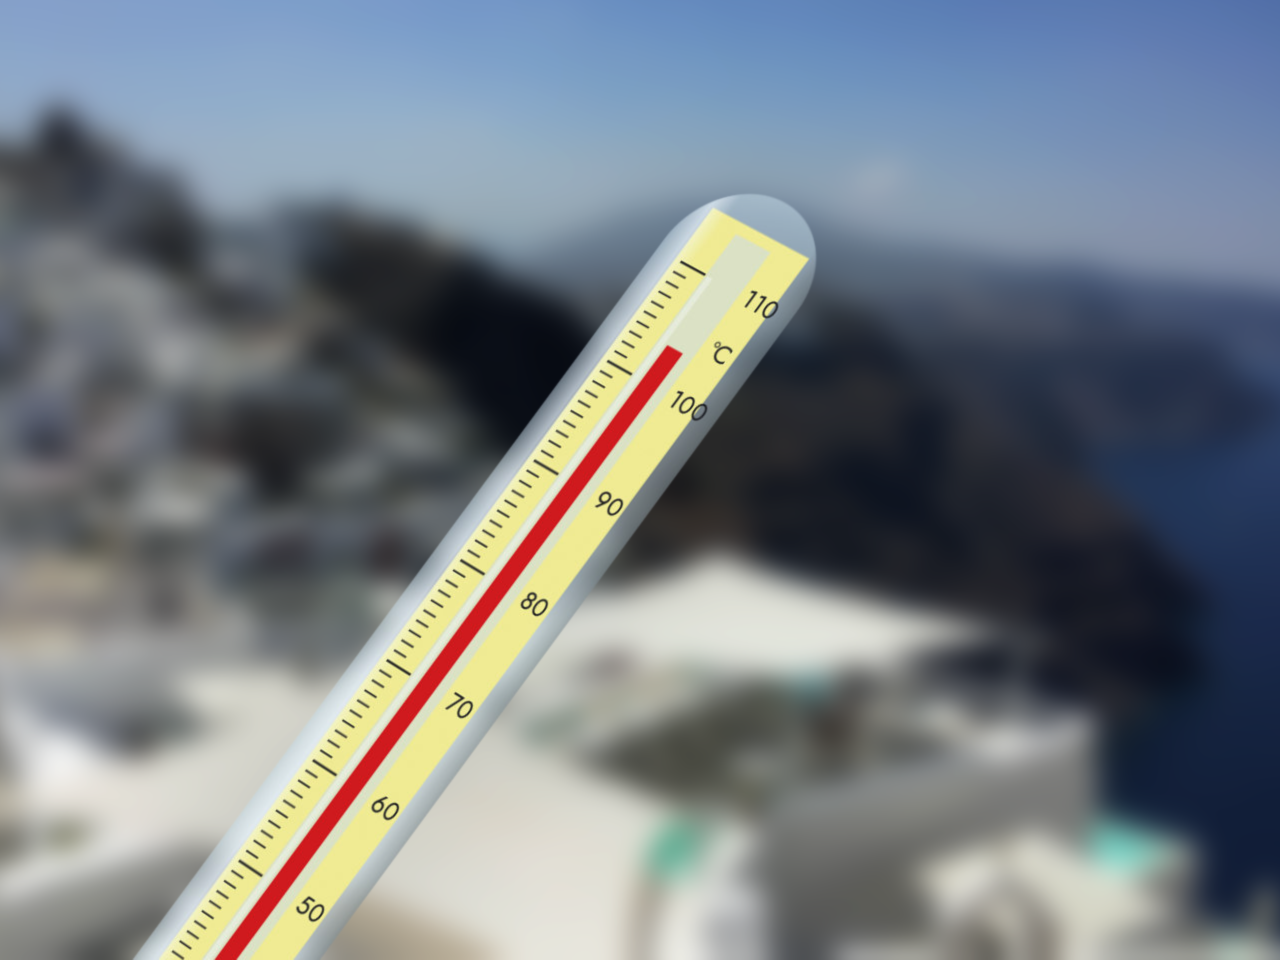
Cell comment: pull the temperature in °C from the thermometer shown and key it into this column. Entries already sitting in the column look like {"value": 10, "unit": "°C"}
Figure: {"value": 103.5, "unit": "°C"}
